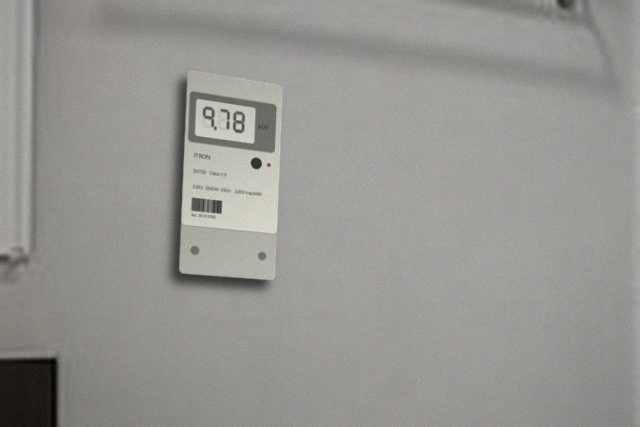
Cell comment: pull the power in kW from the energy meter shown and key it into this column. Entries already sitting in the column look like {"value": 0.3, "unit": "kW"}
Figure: {"value": 9.78, "unit": "kW"}
